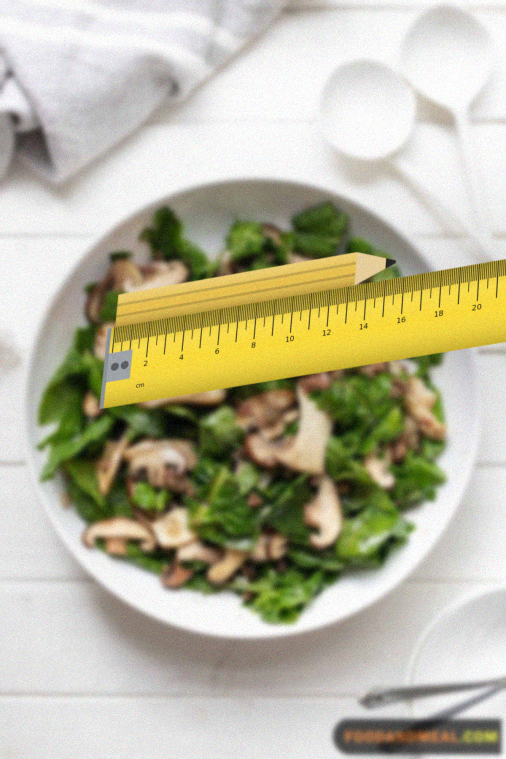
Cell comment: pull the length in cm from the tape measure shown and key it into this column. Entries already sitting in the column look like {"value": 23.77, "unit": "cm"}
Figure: {"value": 15.5, "unit": "cm"}
